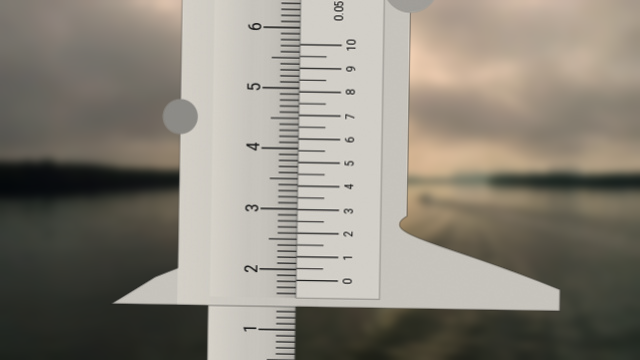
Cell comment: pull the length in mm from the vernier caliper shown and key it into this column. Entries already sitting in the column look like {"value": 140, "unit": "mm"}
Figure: {"value": 18.2, "unit": "mm"}
